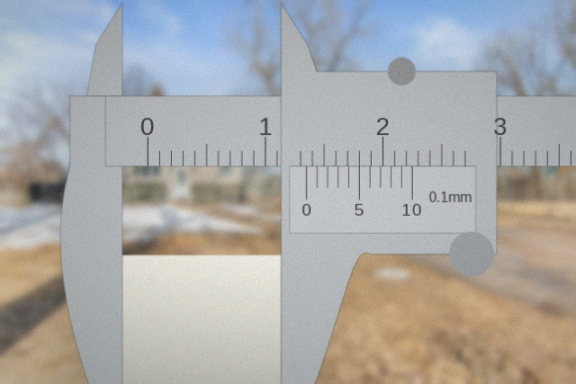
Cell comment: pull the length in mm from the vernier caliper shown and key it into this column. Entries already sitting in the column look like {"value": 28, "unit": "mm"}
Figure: {"value": 13.5, "unit": "mm"}
